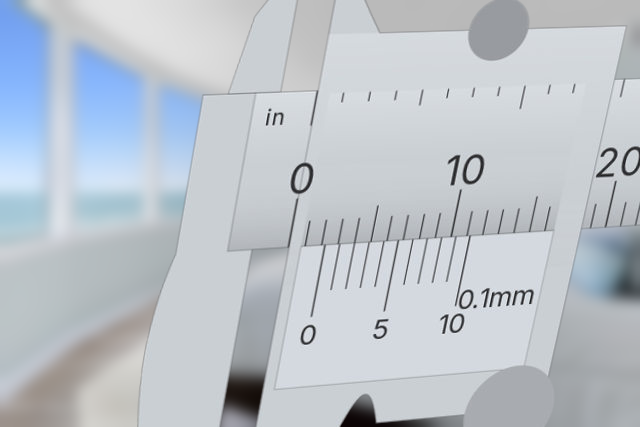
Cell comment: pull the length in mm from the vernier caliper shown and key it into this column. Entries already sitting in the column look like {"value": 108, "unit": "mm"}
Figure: {"value": 2.2, "unit": "mm"}
